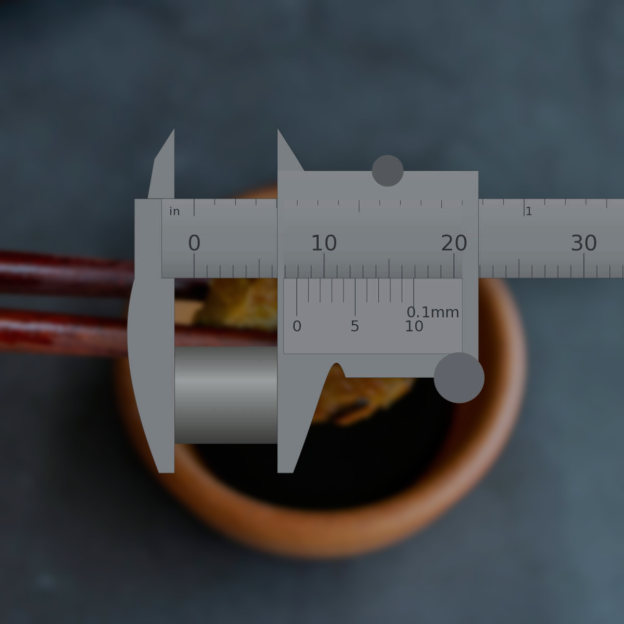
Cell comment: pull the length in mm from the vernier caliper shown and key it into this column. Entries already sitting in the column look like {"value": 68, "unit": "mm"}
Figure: {"value": 7.9, "unit": "mm"}
